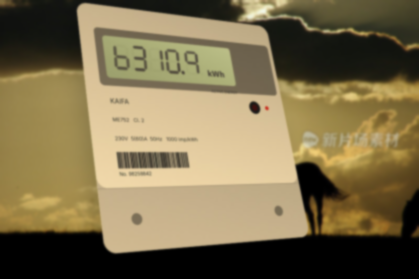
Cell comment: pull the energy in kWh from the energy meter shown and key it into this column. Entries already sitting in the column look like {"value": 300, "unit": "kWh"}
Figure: {"value": 6310.9, "unit": "kWh"}
